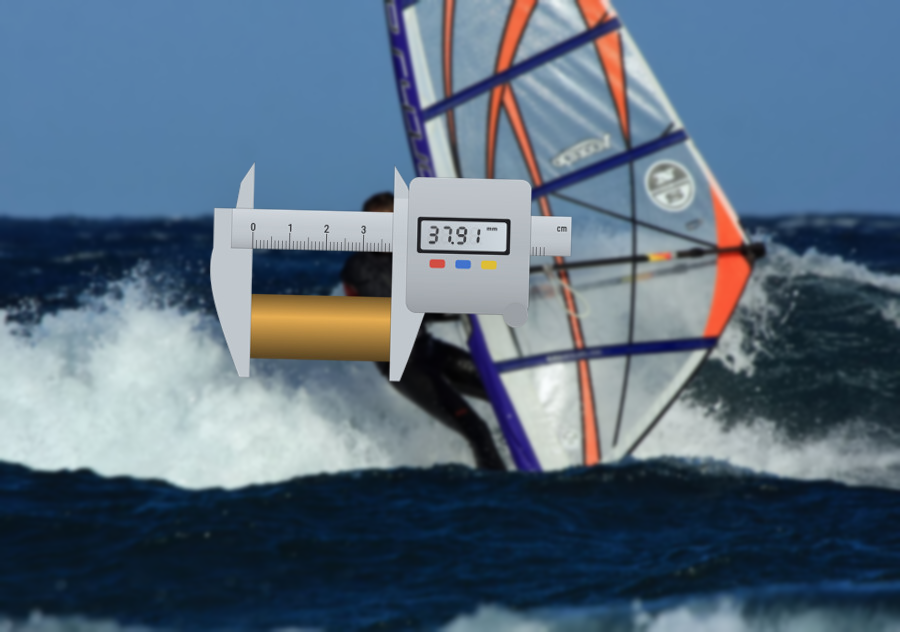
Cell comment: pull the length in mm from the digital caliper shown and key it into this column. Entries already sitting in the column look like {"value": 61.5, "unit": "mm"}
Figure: {"value": 37.91, "unit": "mm"}
